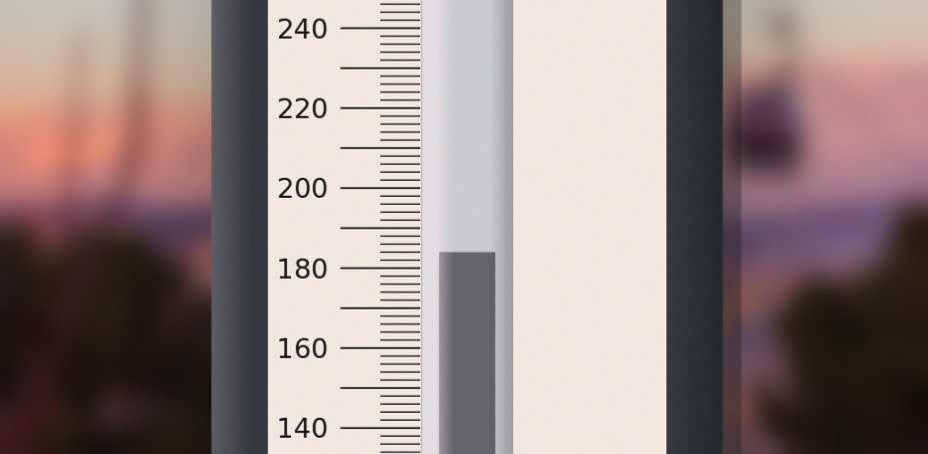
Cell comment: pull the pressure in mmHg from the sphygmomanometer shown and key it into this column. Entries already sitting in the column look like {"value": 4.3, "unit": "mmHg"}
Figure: {"value": 184, "unit": "mmHg"}
